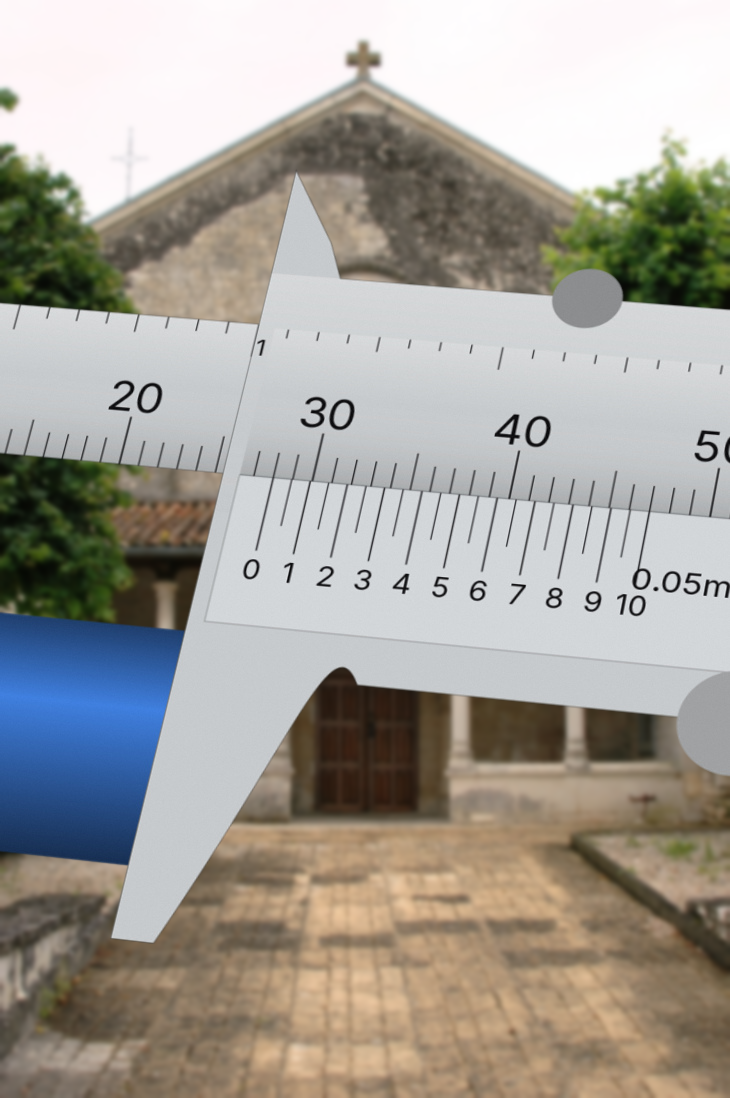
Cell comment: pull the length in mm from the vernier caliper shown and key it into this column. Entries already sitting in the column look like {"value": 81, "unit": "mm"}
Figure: {"value": 28.0, "unit": "mm"}
